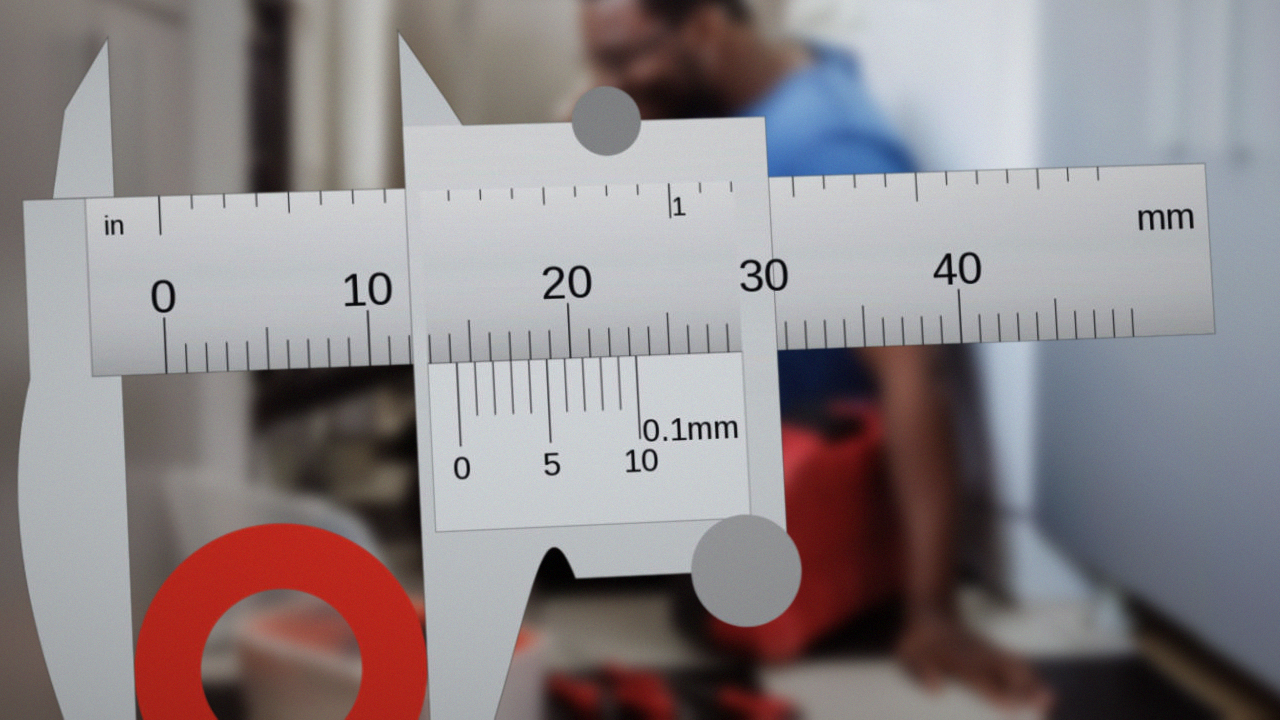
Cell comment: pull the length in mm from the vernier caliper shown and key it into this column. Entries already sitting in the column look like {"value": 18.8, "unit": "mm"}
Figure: {"value": 14.3, "unit": "mm"}
